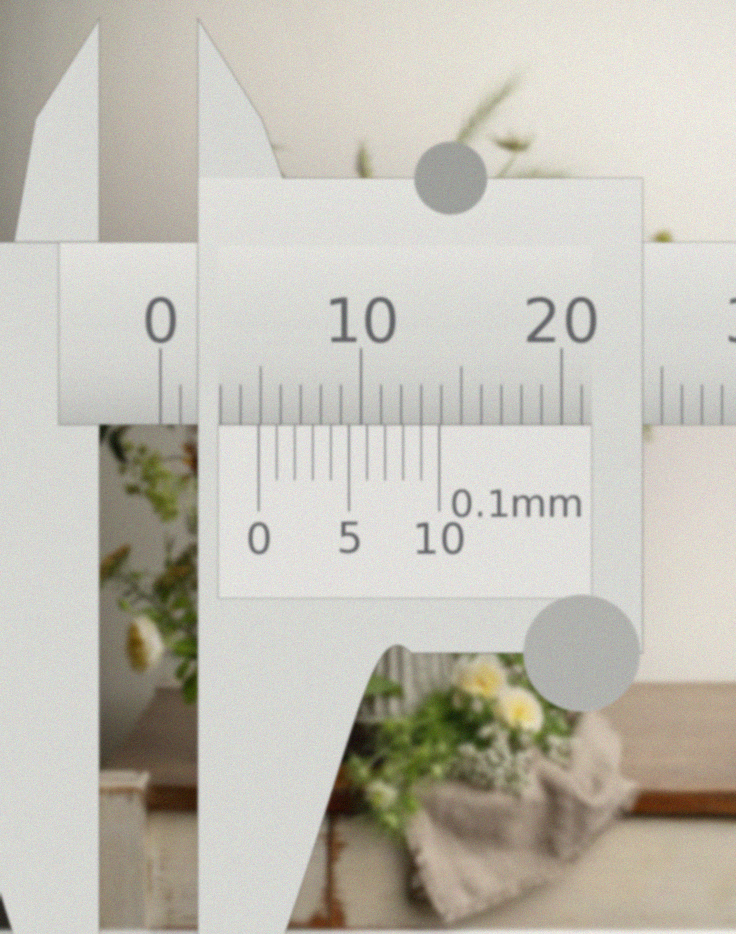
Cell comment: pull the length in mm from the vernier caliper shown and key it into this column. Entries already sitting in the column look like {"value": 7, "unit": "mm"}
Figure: {"value": 4.9, "unit": "mm"}
